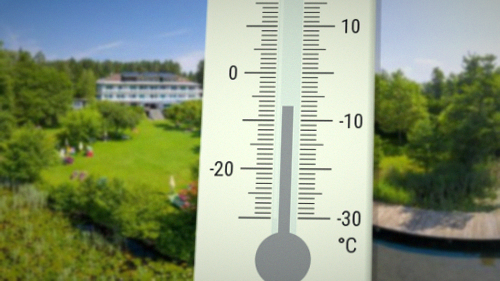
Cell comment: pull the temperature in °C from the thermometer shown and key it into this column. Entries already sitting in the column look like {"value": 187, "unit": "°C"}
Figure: {"value": -7, "unit": "°C"}
